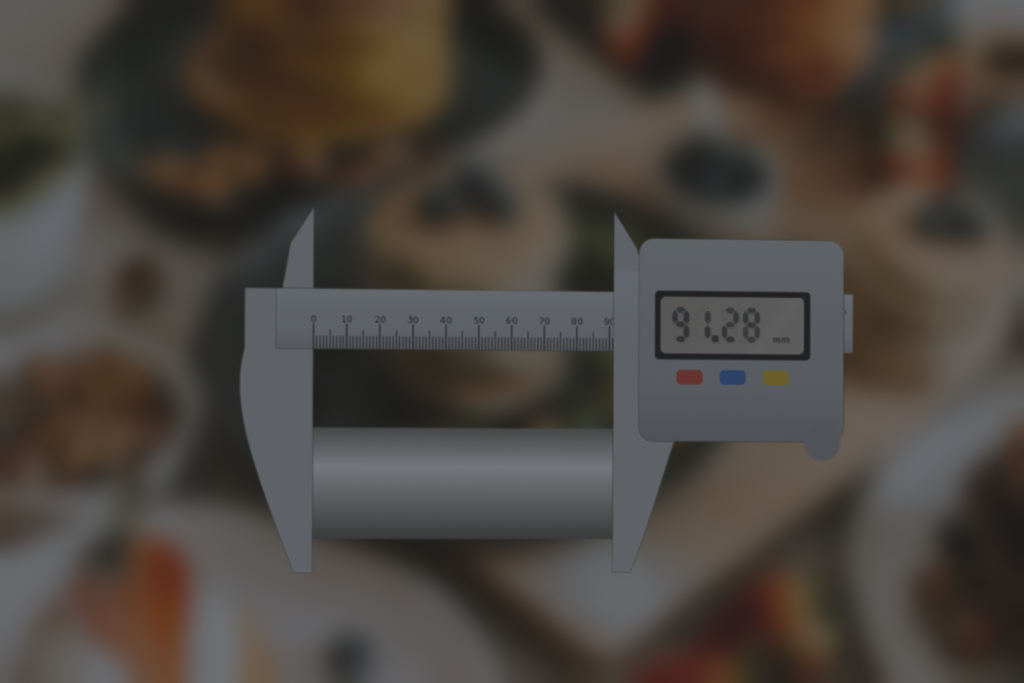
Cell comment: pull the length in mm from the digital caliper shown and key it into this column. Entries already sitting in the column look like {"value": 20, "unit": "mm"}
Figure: {"value": 91.28, "unit": "mm"}
